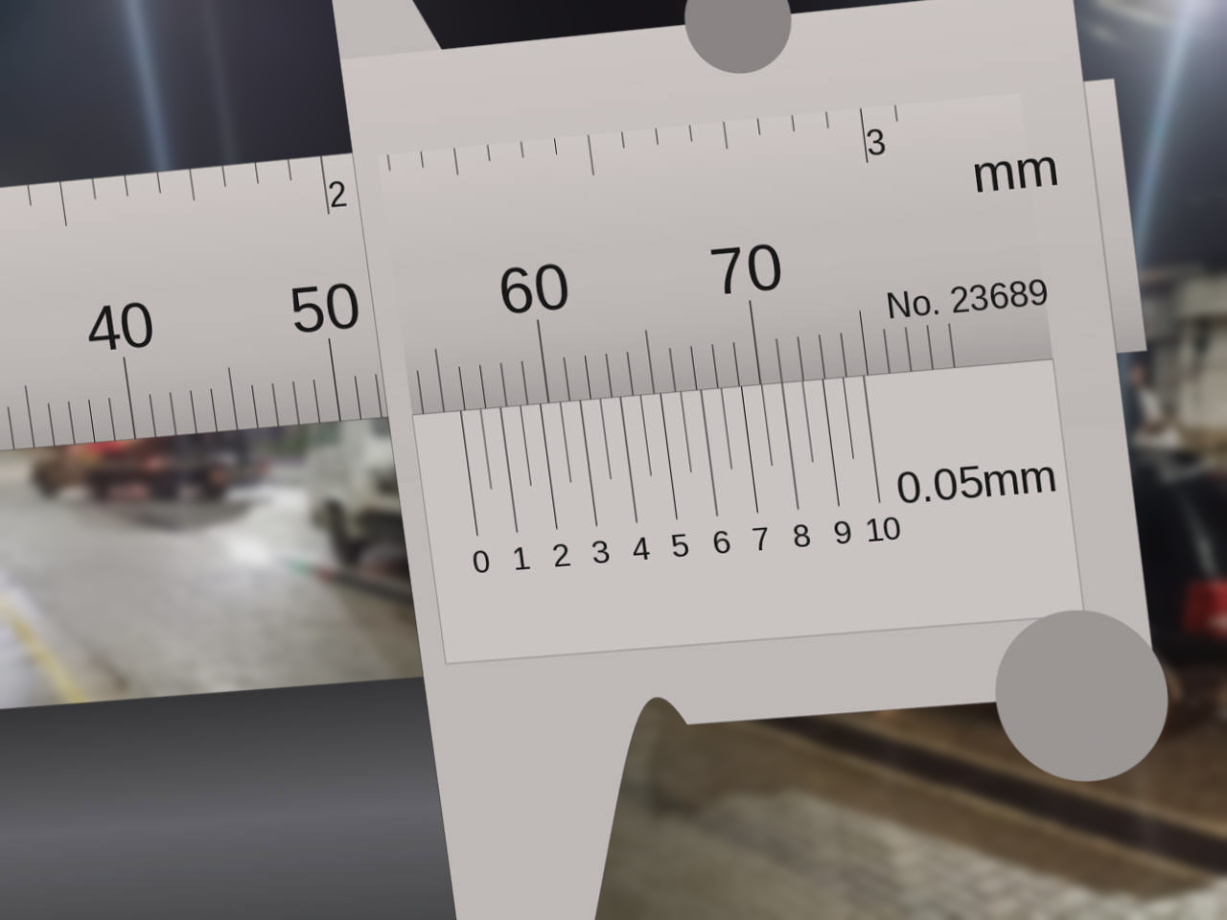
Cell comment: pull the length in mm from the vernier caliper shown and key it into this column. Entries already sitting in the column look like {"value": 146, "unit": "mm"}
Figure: {"value": 55.8, "unit": "mm"}
